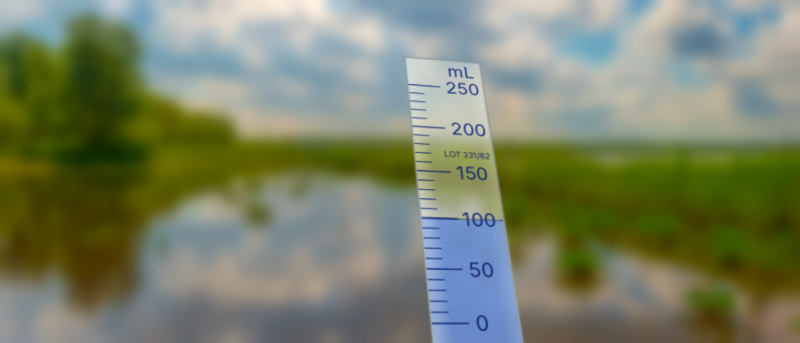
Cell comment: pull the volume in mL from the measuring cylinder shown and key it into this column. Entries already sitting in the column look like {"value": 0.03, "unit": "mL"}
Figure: {"value": 100, "unit": "mL"}
